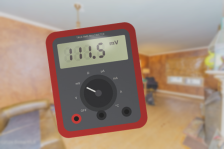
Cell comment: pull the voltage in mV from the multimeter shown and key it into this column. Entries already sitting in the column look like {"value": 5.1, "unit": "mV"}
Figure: {"value": 111.5, "unit": "mV"}
